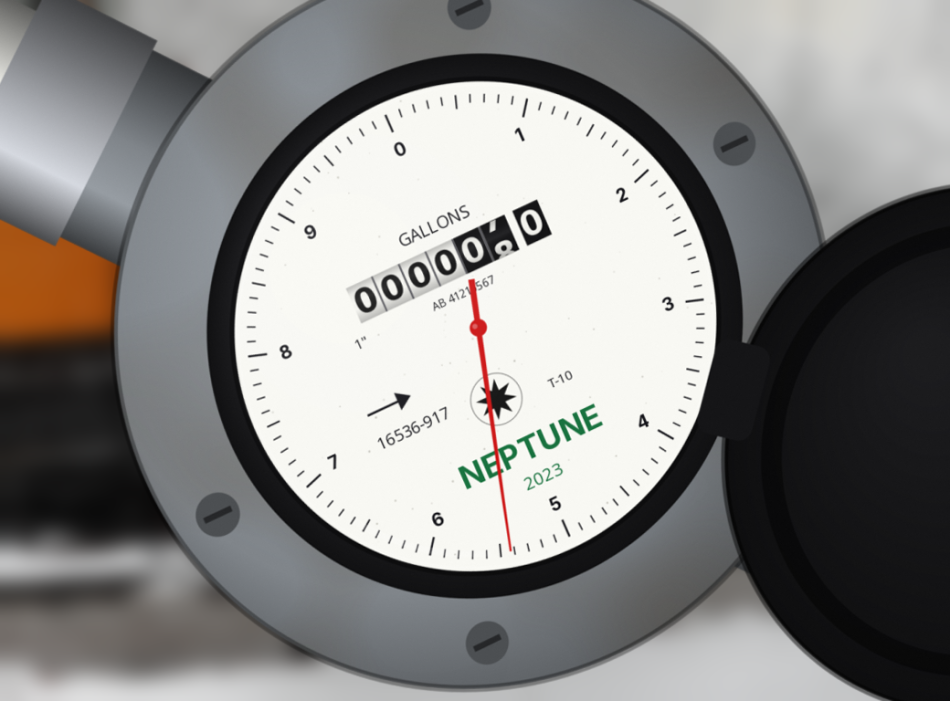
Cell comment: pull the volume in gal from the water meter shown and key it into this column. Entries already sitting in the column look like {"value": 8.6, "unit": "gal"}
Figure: {"value": 75.4, "unit": "gal"}
